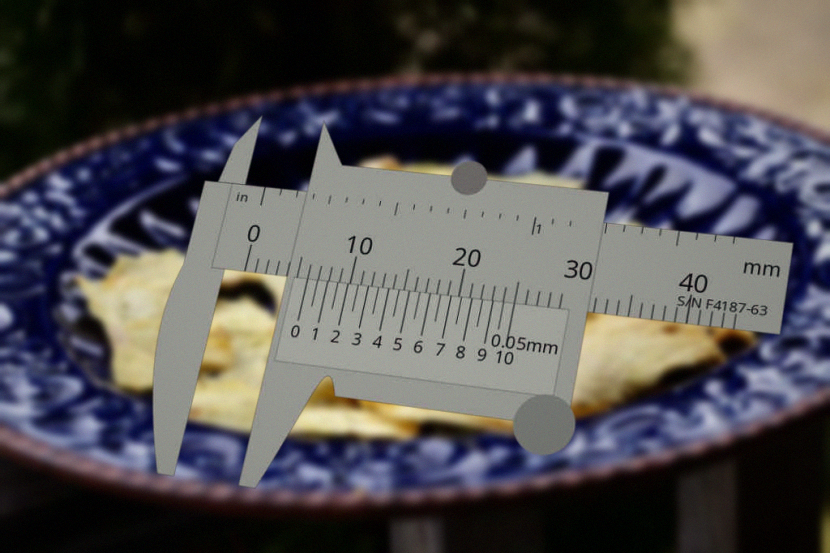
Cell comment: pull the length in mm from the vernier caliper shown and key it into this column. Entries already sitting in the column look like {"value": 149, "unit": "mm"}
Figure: {"value": 6.0, "unit": "mm"}
